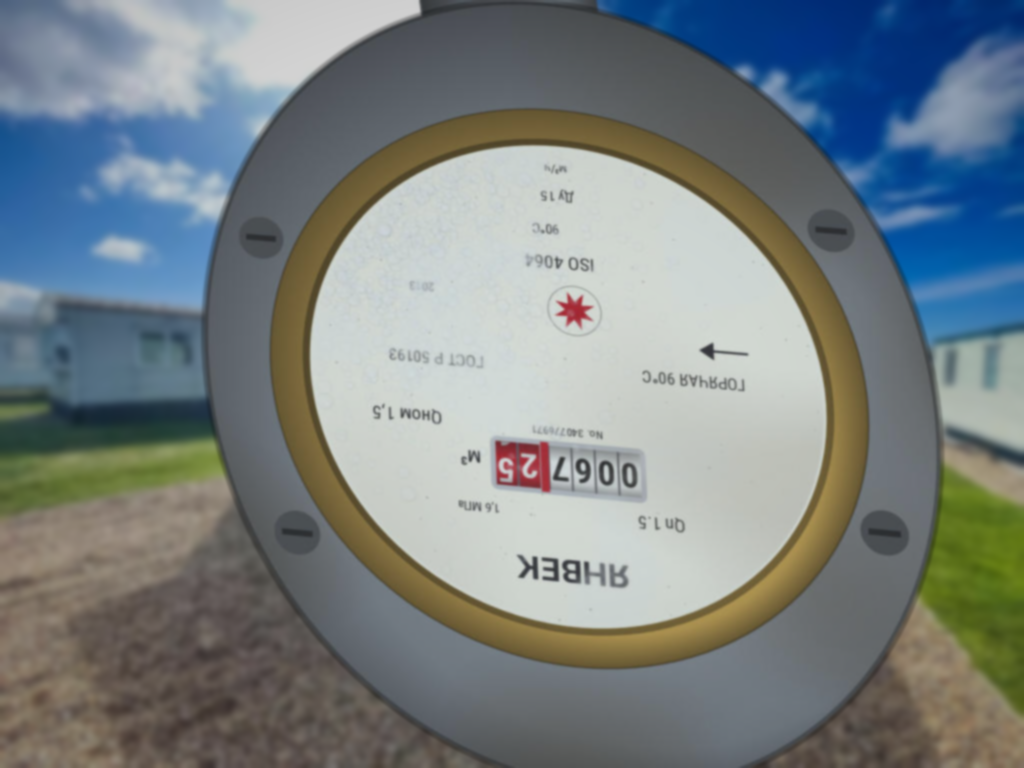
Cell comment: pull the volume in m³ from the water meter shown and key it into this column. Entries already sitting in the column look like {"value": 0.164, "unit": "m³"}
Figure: {"value": 67.25, "unit": "m³"}
